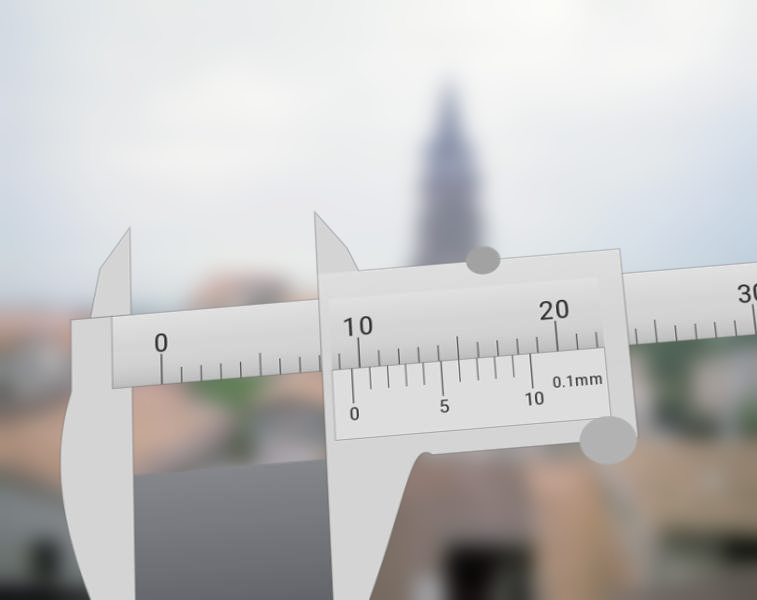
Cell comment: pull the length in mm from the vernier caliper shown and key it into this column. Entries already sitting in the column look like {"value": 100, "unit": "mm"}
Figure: {"value": 9.6, "unit": "mm"}
